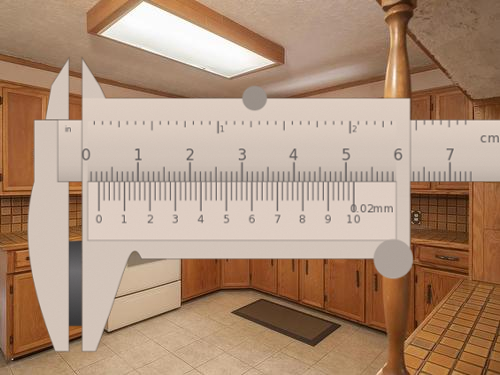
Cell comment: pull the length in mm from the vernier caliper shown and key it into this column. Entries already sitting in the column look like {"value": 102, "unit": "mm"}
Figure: {"value": 2.5, "unit": "mm"}
